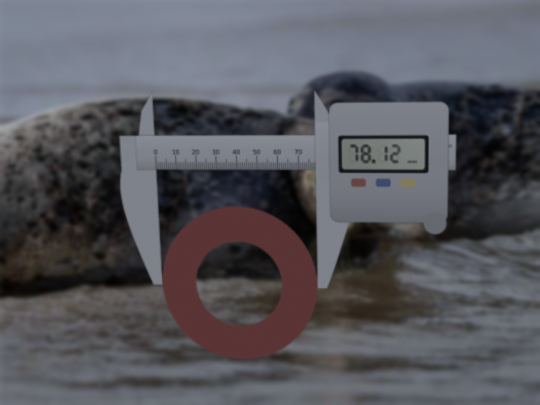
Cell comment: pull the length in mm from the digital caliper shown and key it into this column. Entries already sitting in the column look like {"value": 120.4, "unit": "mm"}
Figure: {"value": 78.12, "unit": "mm"}
